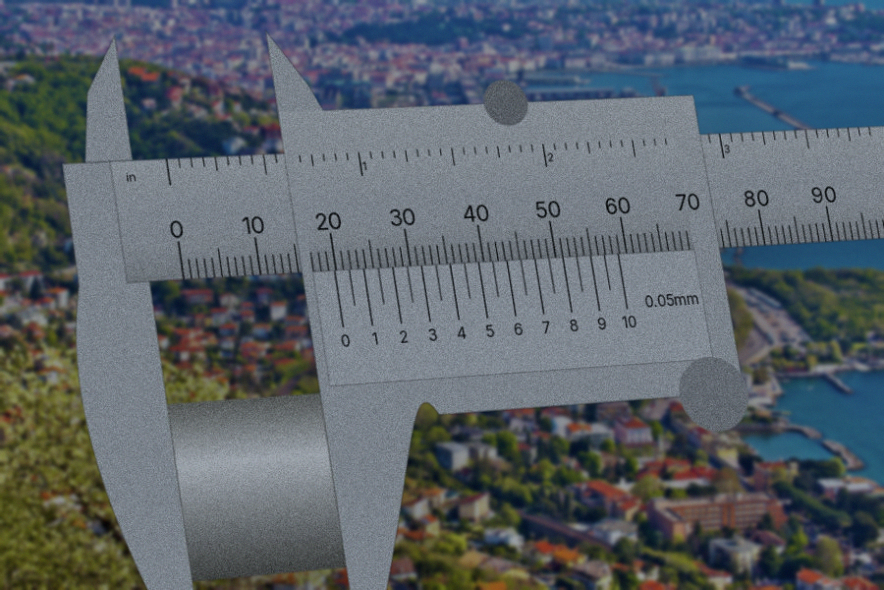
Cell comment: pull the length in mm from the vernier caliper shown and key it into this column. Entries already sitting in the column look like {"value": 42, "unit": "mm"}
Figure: {"value": 19.8, "unit": "mm"}
